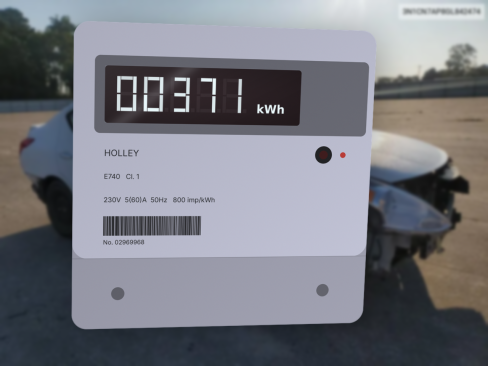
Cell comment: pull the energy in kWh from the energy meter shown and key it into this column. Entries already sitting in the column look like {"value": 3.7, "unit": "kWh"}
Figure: {"value": 371, "unit": "kWh"}
